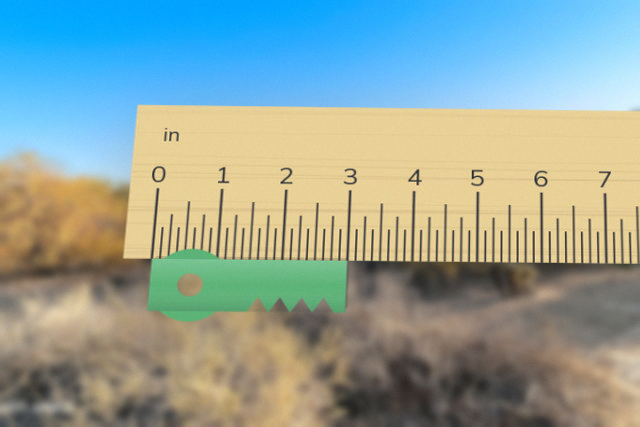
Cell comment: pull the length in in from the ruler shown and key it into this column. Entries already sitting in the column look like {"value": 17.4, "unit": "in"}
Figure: {"value": 3, "unit": "in"}
